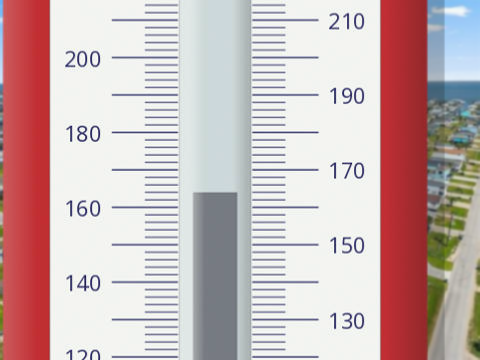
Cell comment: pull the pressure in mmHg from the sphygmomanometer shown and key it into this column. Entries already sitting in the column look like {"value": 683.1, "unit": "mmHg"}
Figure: {"value": 164, "unit": "mmHg"}
